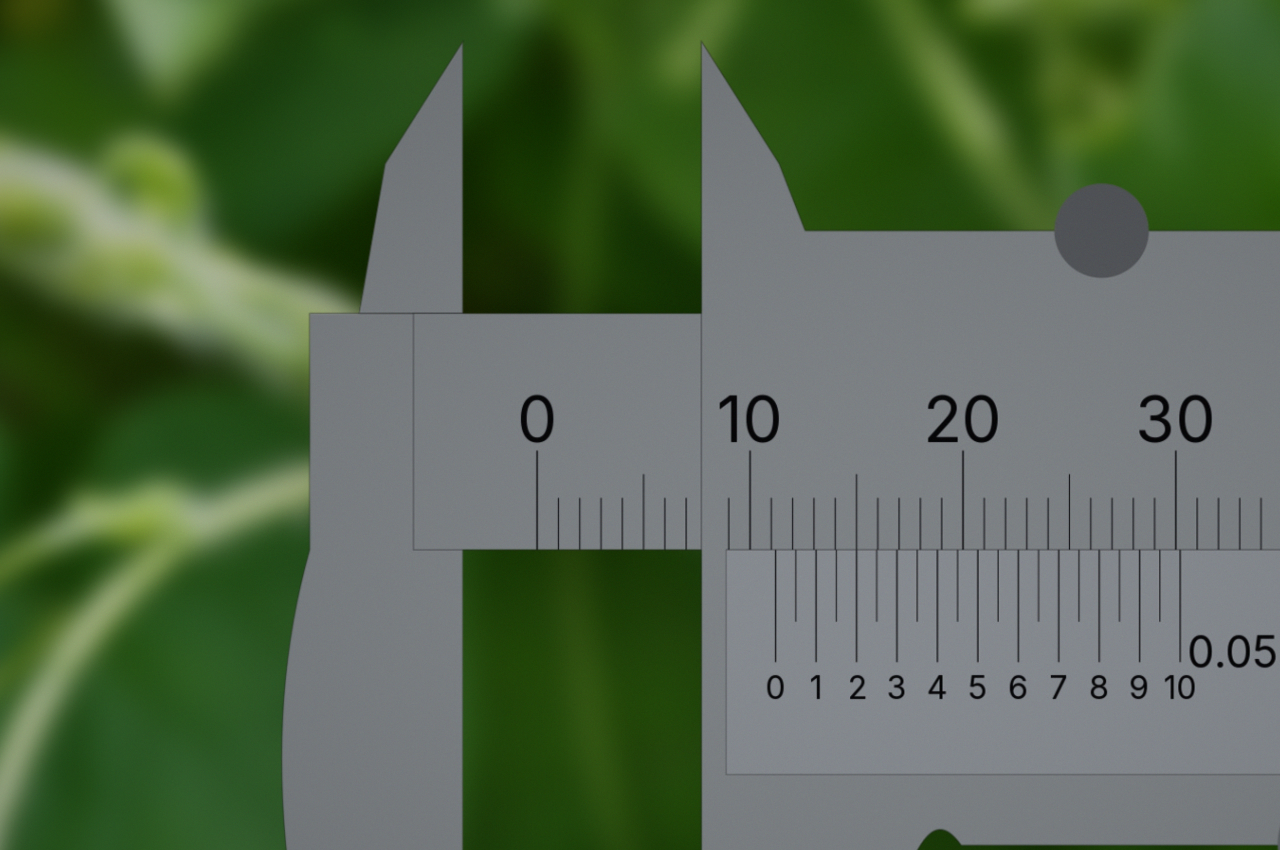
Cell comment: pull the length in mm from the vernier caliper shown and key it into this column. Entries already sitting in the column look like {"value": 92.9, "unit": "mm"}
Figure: {"value": 11.2, "unit": "mm"}
